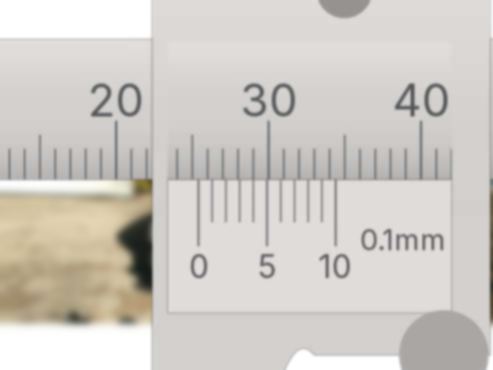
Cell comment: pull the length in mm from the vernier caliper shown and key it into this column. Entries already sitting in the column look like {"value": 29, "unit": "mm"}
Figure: {"value": 25.4, "unit": "mm"}
